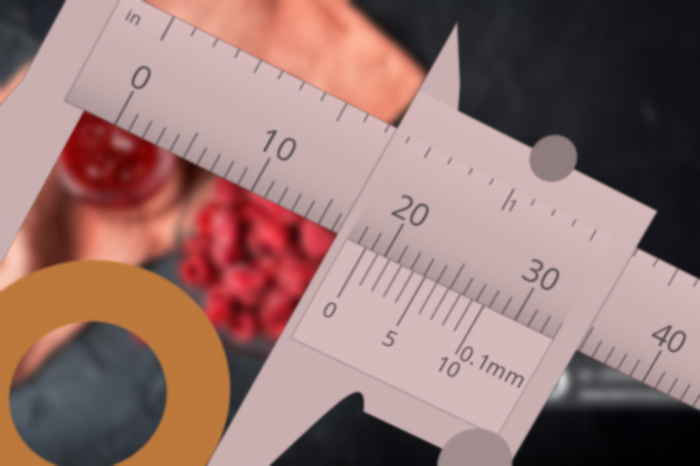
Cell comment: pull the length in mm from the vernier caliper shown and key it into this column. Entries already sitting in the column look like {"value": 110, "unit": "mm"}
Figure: {"value": 18.6, "unit": "mm"}
